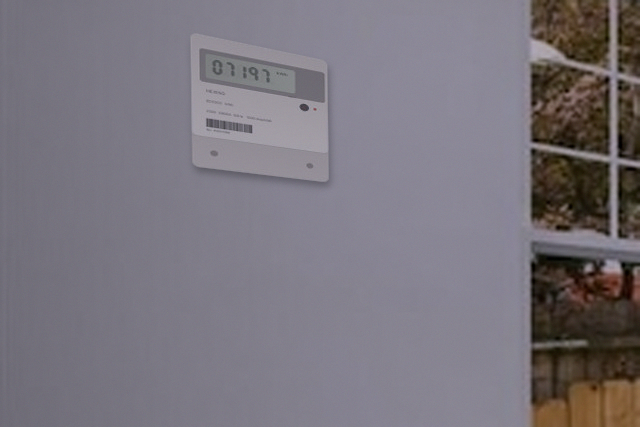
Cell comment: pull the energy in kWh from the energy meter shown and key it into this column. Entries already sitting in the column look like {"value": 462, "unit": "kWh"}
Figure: {"value": 7197, "unit": "kWh"}
